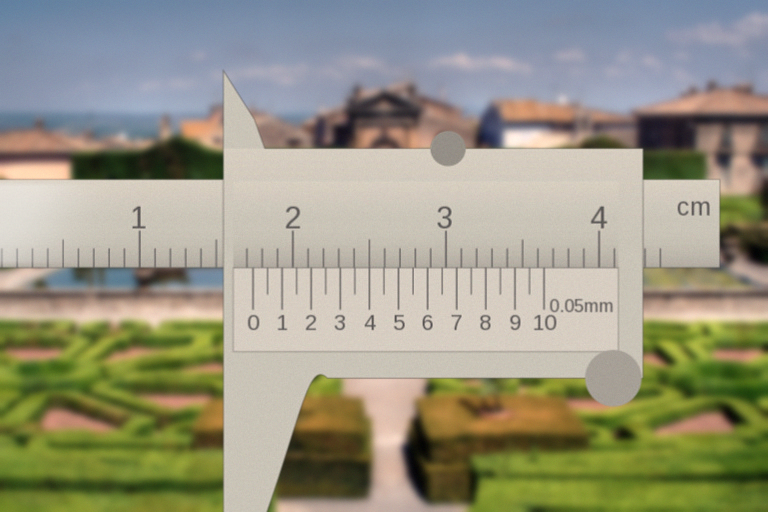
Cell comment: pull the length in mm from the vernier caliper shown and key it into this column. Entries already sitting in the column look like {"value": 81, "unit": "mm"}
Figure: {"value": 17.4, "unit": "mm"}
